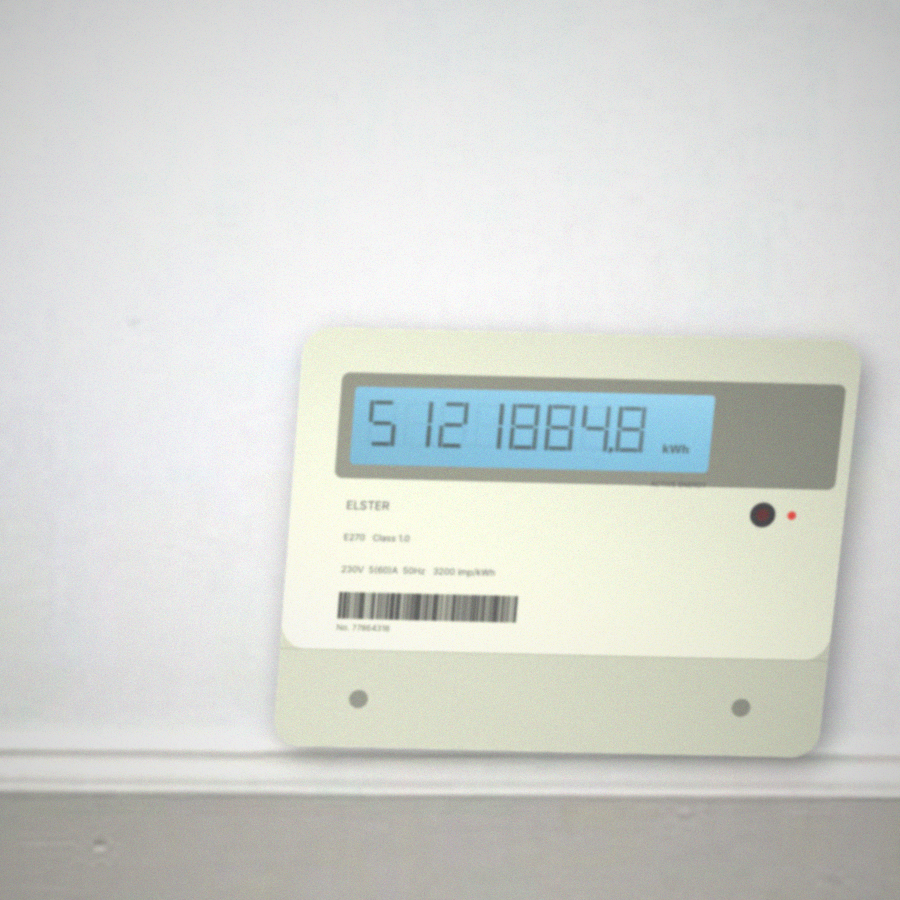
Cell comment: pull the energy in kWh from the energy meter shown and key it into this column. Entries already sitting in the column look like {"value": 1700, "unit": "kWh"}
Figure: {"value": 5121884.8, "unit": "kWh"}
